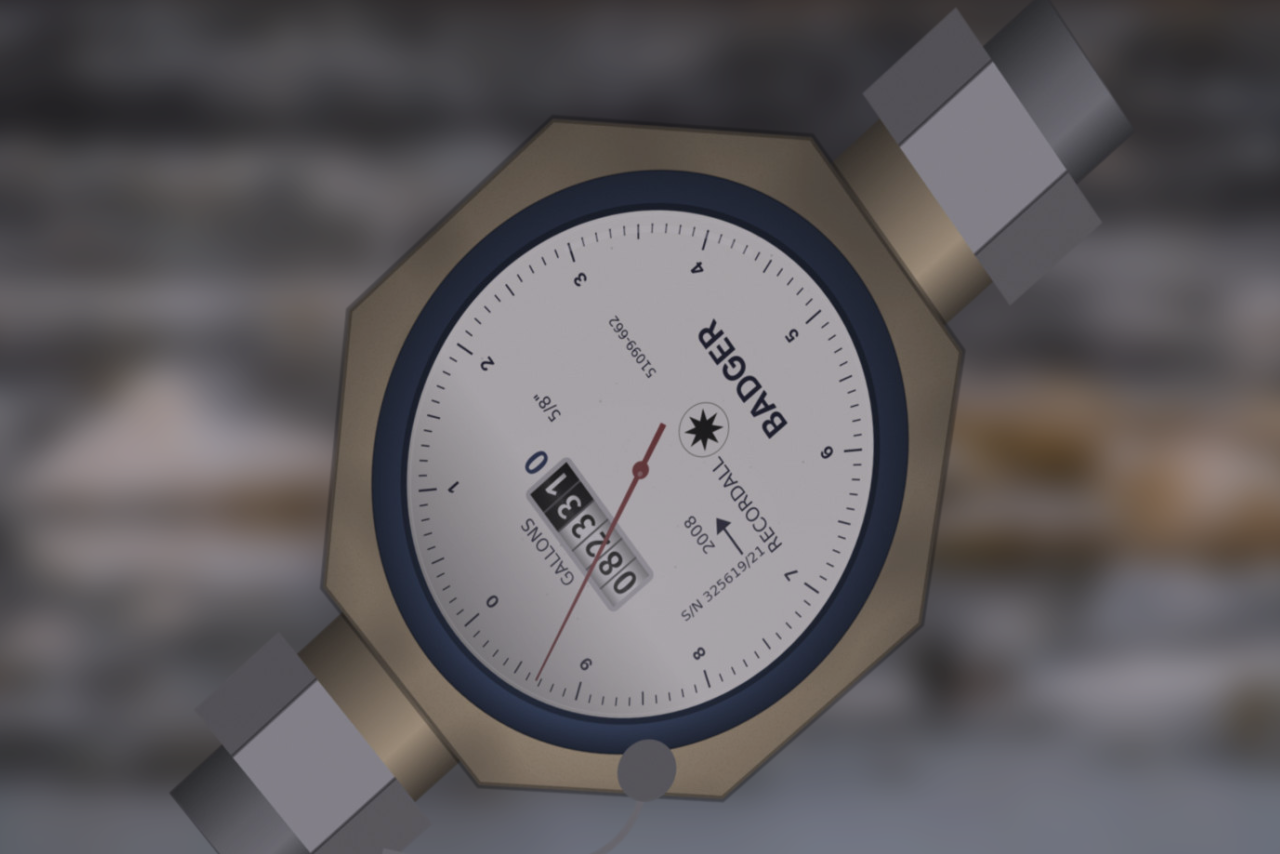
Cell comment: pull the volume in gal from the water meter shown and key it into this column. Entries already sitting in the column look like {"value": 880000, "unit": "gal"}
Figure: {"value": 823309.3, "unit": "gal"}
